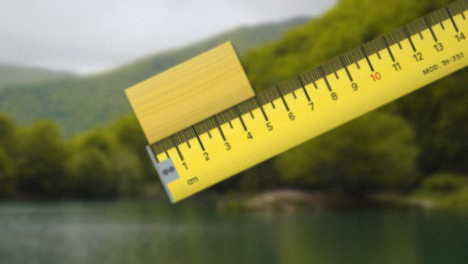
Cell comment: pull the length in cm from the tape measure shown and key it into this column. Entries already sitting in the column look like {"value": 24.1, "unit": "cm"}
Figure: {"value": 5, "unit": "cm"}
